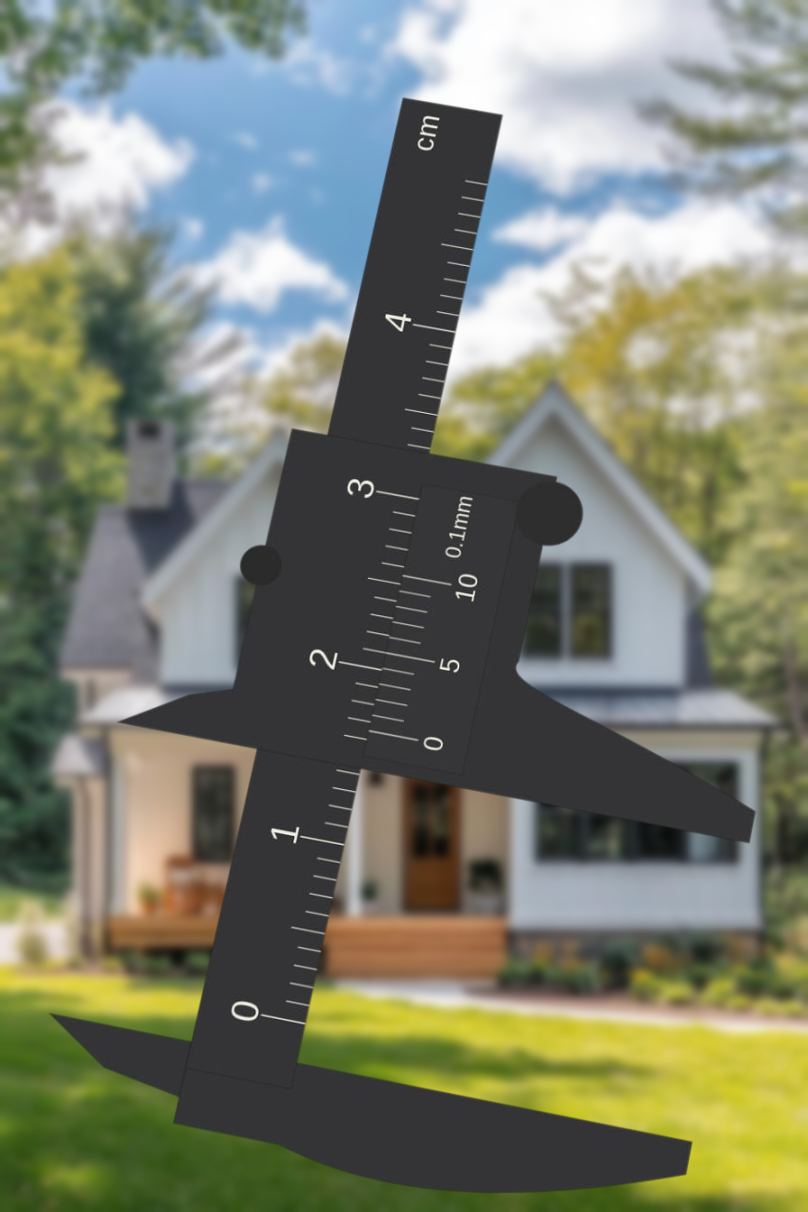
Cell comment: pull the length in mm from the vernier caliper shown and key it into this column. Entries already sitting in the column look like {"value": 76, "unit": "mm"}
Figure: {"value": 16.5, "unit": "mm"}
